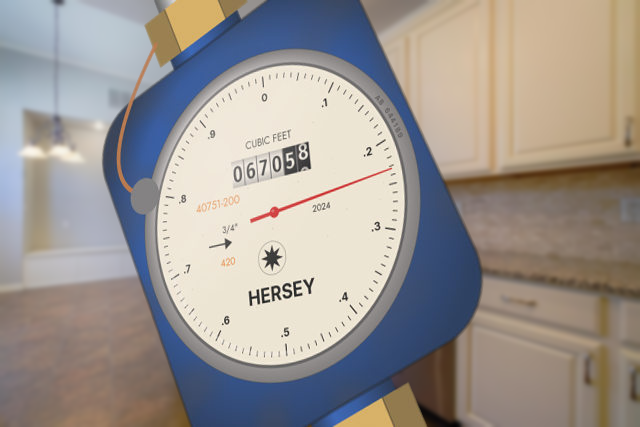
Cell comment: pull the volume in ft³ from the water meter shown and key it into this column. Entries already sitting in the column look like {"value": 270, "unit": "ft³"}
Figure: {"value": 67058.23, "unit": "ft³"}
